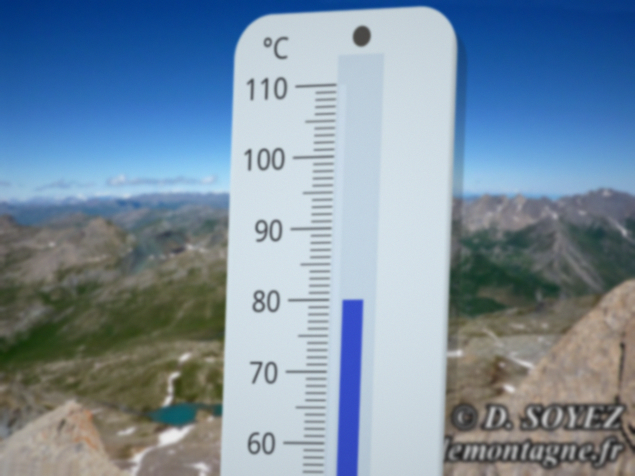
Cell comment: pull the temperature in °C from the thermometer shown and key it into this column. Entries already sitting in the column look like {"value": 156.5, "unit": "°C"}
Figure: {"value": 80, "unit": "°C"}
